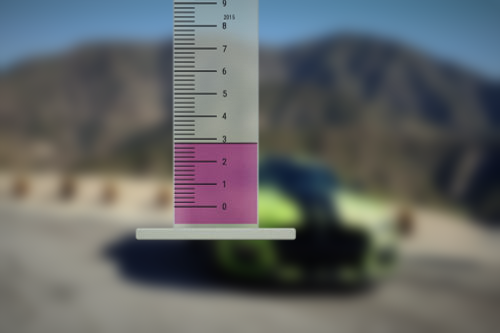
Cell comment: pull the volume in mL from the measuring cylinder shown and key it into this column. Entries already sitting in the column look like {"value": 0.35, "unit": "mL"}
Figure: {"value": 2.8, "unit": "mL"}
